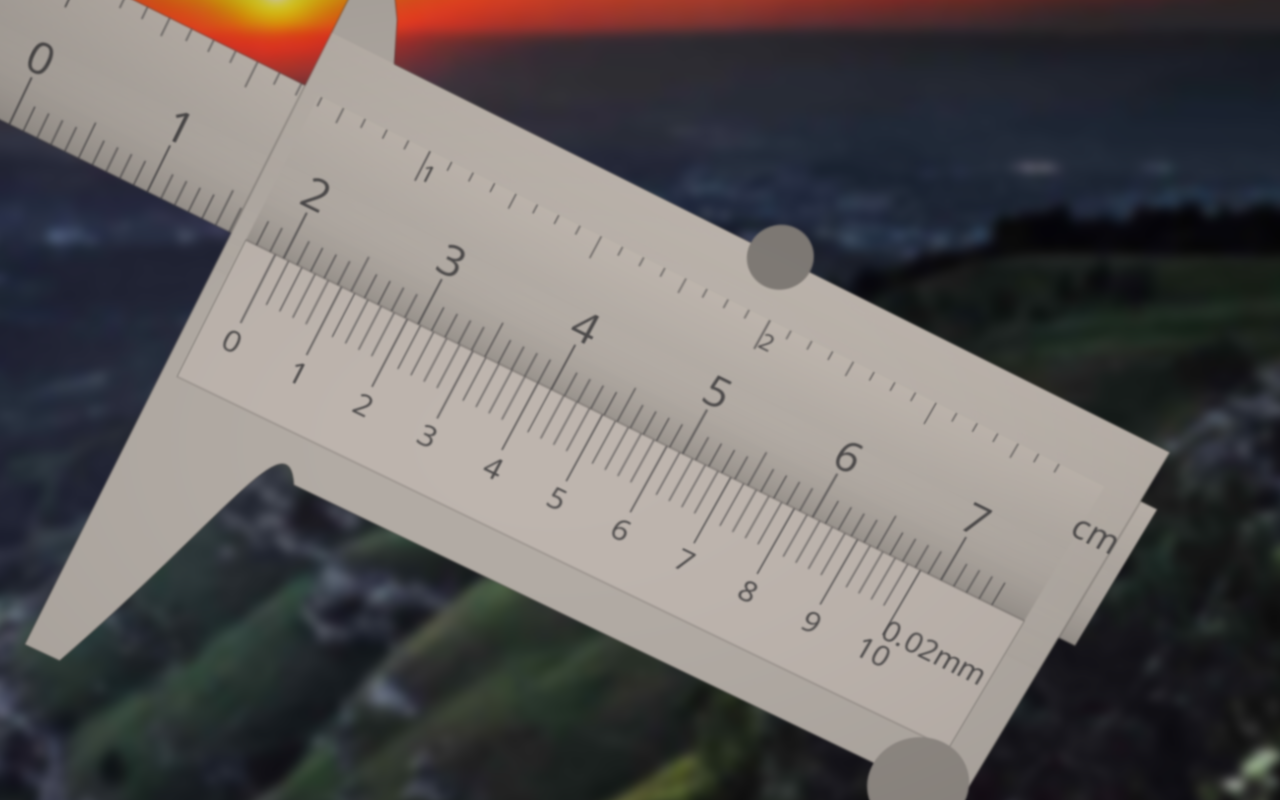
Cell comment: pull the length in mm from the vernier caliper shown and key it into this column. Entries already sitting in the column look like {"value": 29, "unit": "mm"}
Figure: {"value": 19.4, "unit": "mm"}
